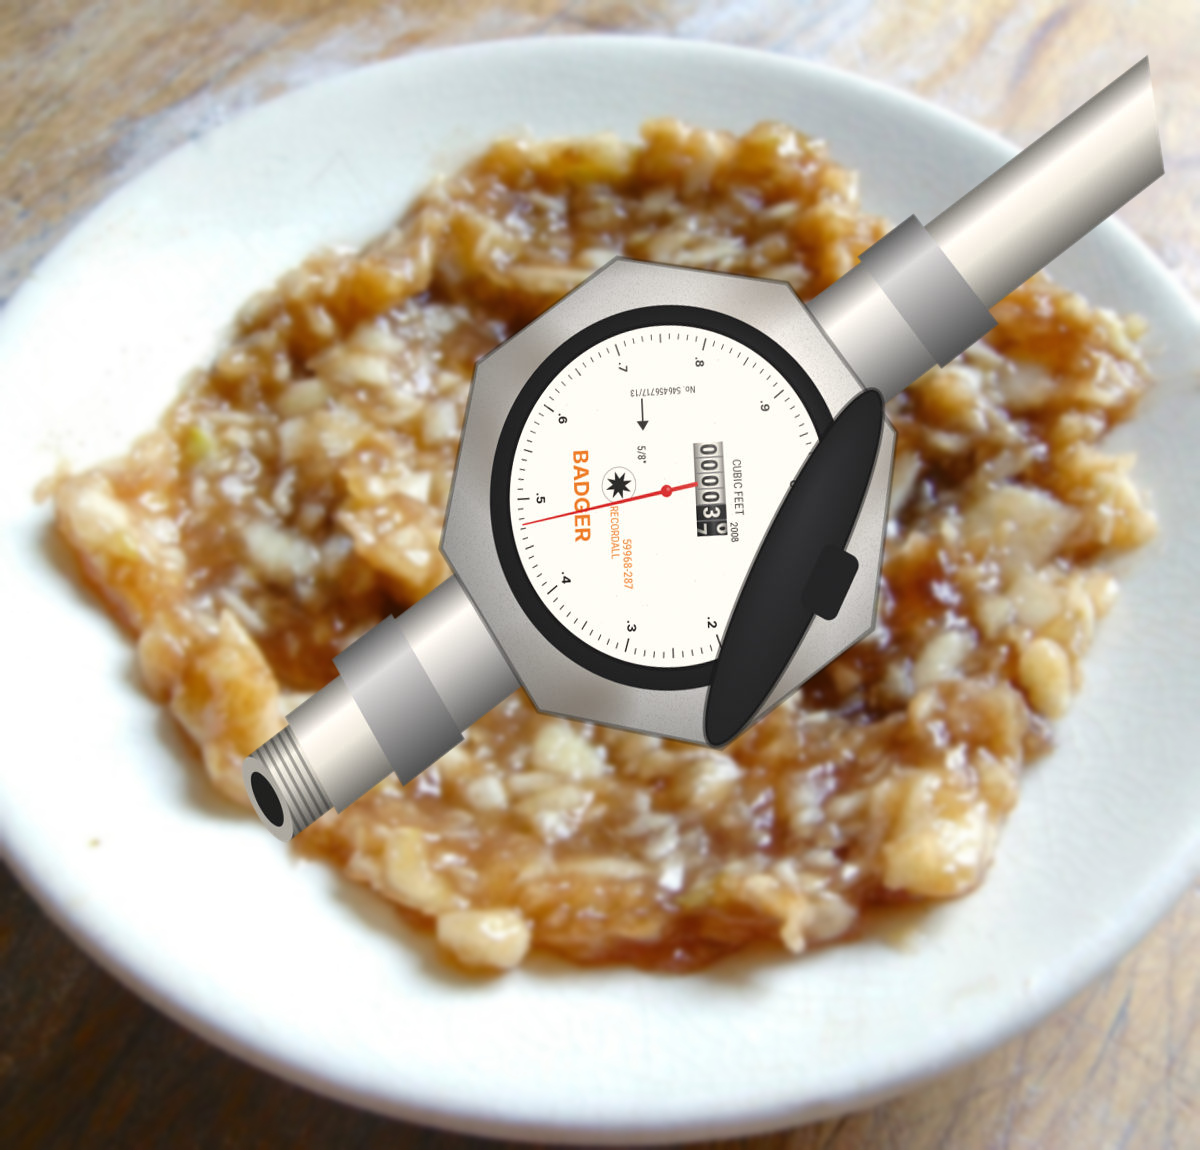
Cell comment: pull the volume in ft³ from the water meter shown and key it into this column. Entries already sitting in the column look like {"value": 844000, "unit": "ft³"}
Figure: {"value": 36.47, "unit": "ft³"}
